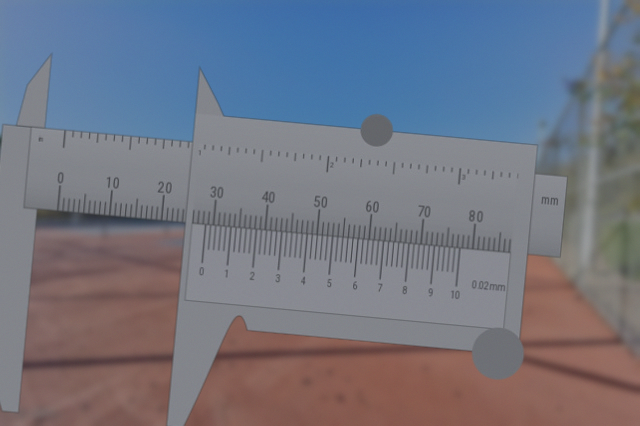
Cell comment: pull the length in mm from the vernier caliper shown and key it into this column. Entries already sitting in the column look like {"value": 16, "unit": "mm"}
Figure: {"value": 28.5, "unit": "mm"}
